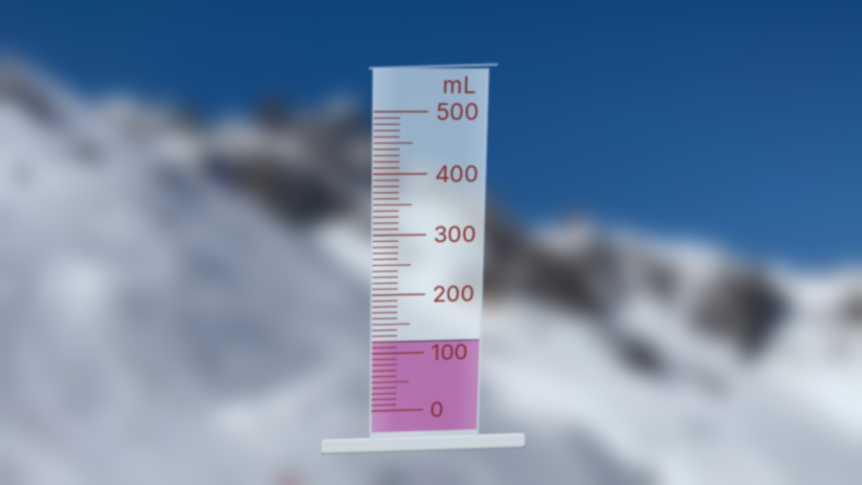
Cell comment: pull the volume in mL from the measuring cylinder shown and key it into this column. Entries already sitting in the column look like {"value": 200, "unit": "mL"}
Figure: {"value": 120, "unit": "mL"}
